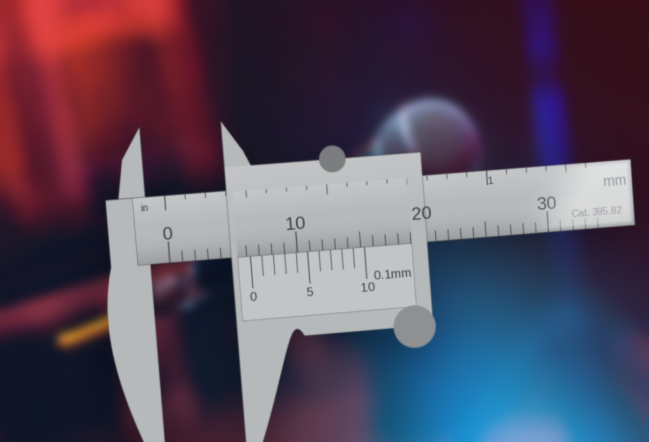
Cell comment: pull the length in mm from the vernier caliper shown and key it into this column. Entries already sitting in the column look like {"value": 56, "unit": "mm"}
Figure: {"value": 6.3, "unit": "mm"}
